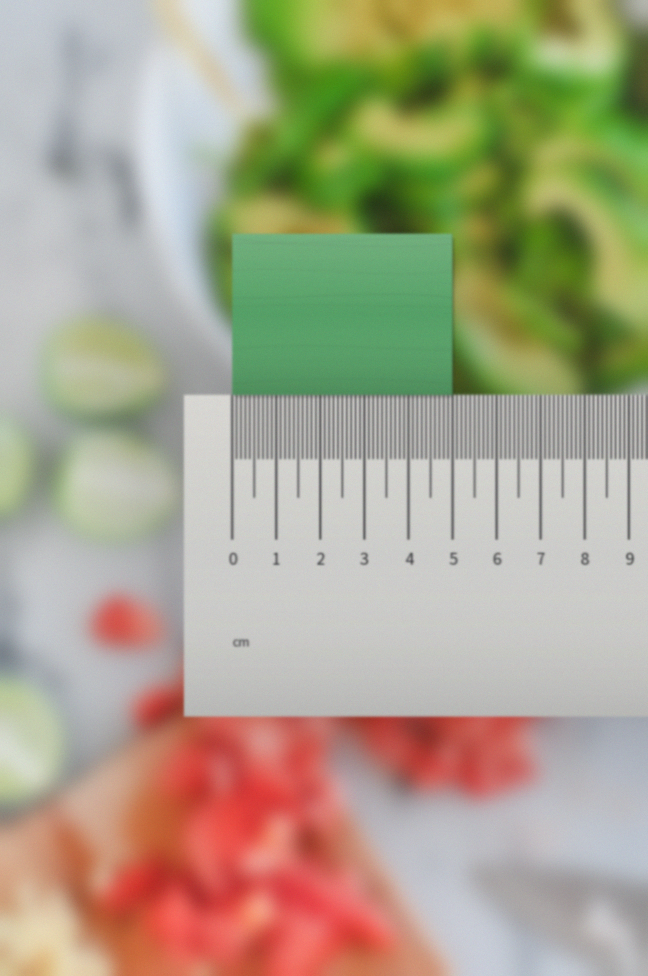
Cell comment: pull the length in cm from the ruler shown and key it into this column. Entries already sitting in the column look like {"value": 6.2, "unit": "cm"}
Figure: {"value": 5, "unit": "cm"}
